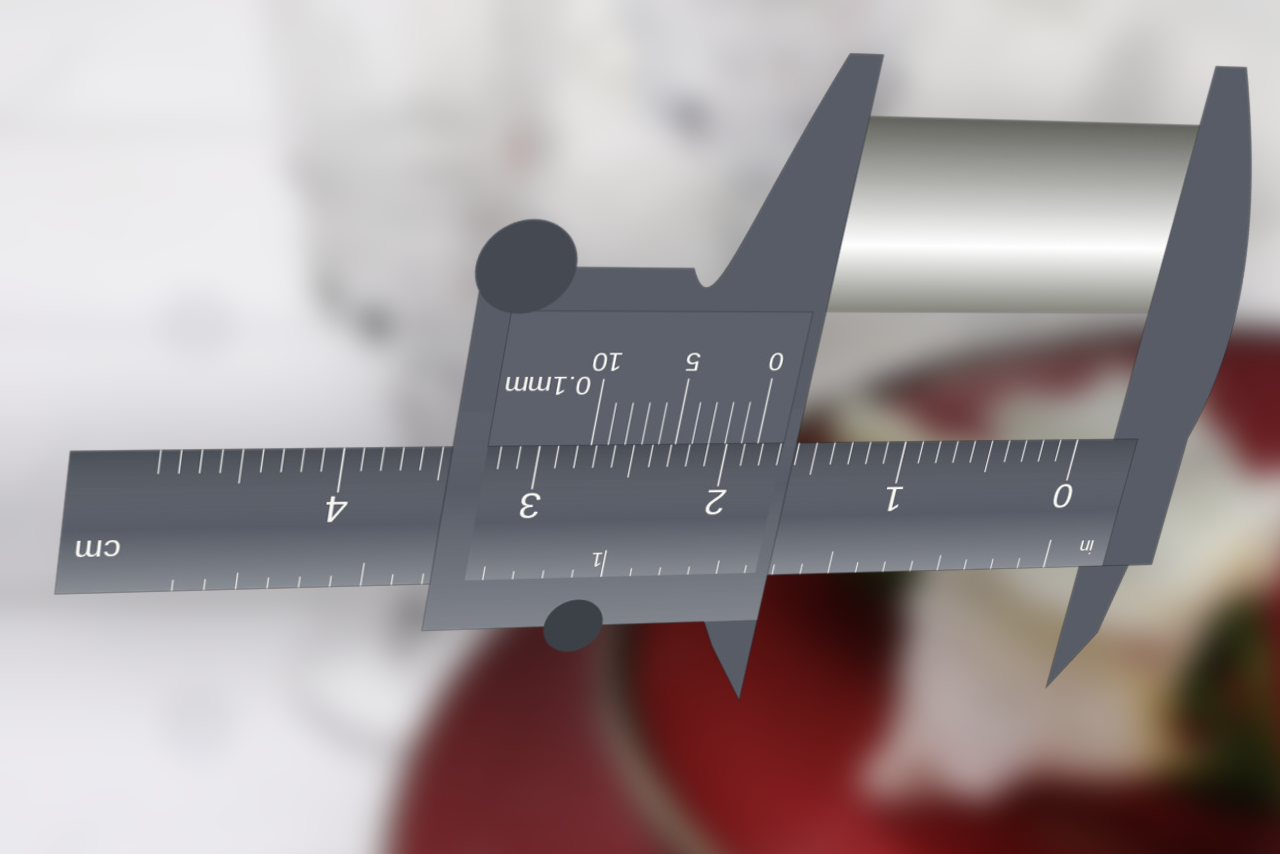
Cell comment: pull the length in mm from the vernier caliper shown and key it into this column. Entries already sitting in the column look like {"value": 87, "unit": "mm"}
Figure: {"value": 18.3, "unit": "mm"}
